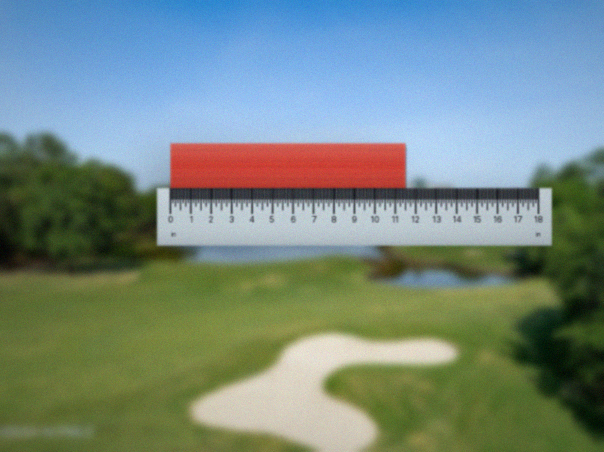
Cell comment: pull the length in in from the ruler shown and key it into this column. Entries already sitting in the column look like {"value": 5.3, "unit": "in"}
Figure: {"value": 11.5, "unit": "in"}
